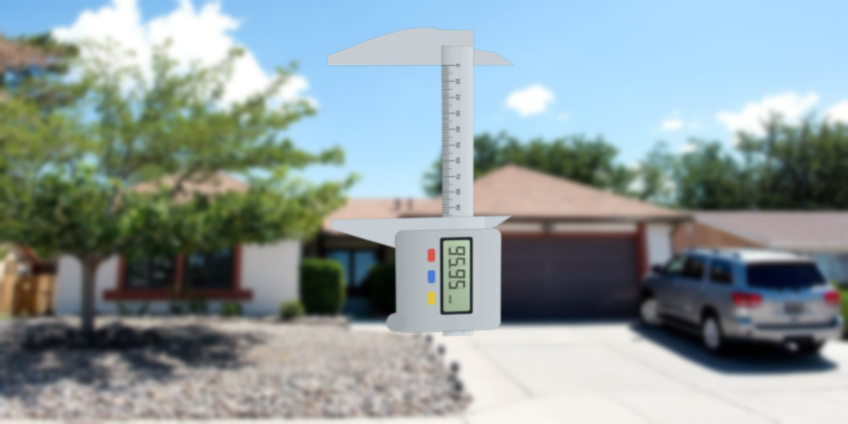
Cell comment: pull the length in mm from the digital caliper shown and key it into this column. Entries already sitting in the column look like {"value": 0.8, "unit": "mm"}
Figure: {"value": 95.95, "unit": "mm"}
